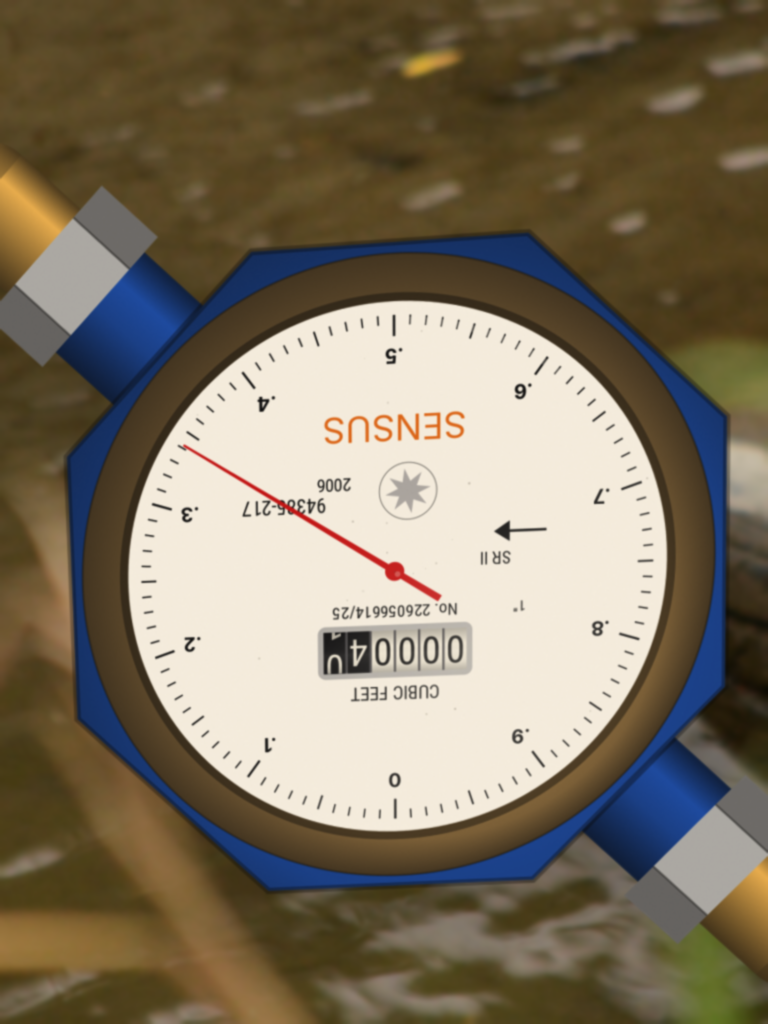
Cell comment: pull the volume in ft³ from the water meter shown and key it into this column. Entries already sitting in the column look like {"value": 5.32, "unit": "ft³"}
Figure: {"value": 40.34, "unit": "ft³"}
